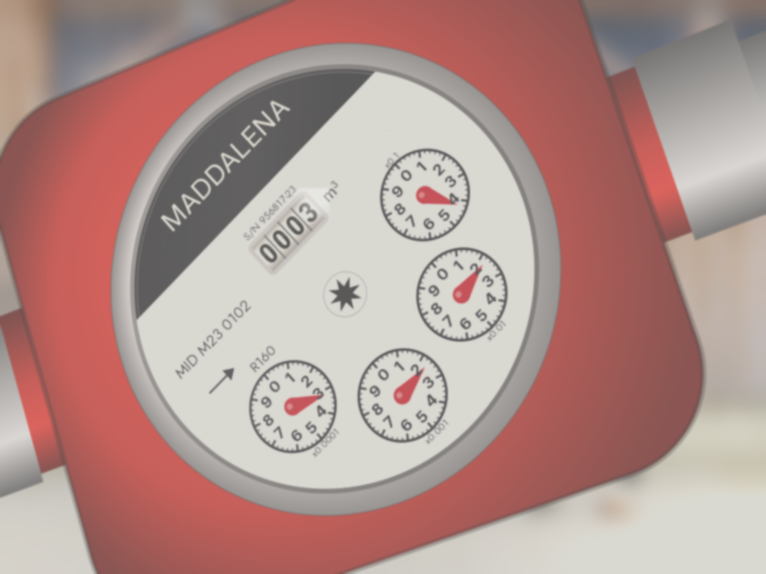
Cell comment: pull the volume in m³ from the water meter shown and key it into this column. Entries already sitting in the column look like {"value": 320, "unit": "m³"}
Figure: {"value": 3.4223, "unit": "m³"}
